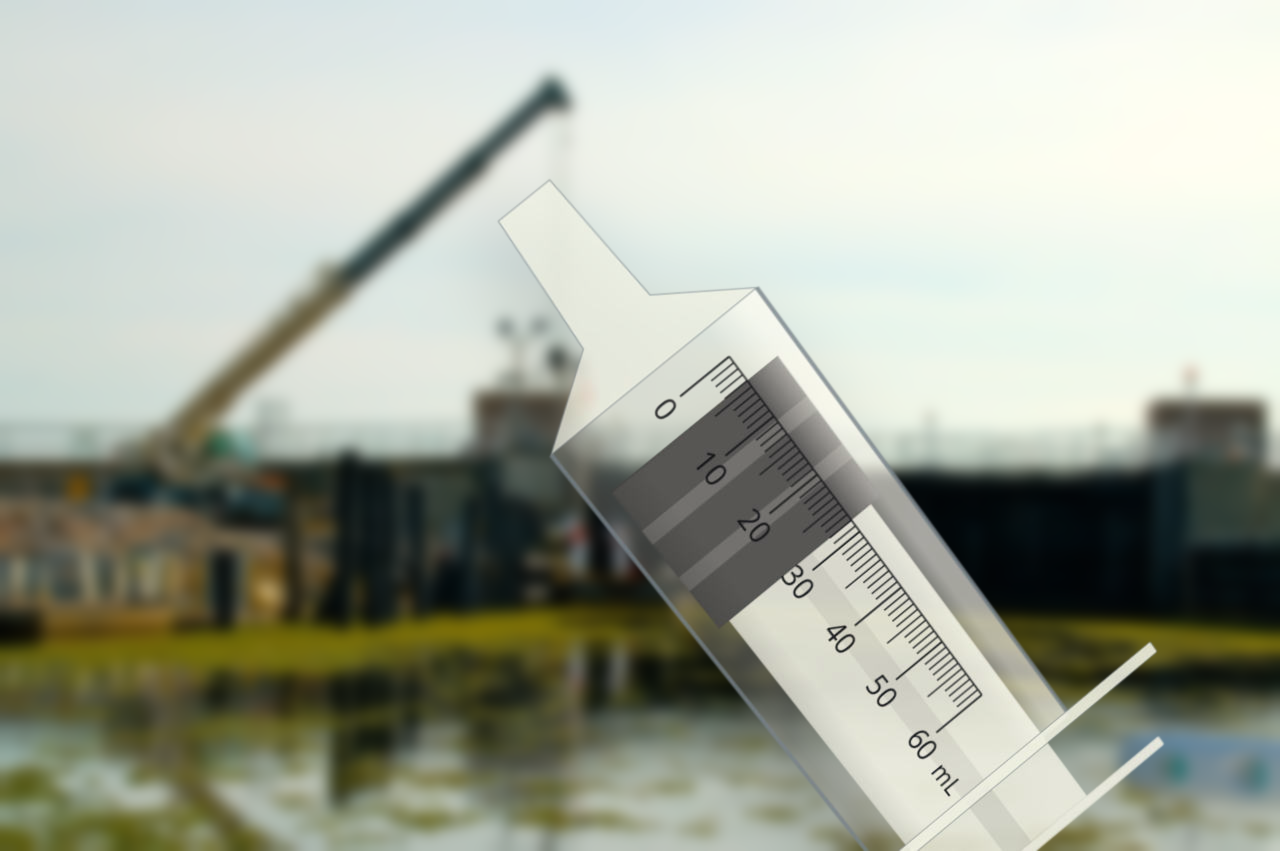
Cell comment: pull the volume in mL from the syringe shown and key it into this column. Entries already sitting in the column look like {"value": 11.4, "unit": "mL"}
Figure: {"value": 4, "unit": "mL"}
